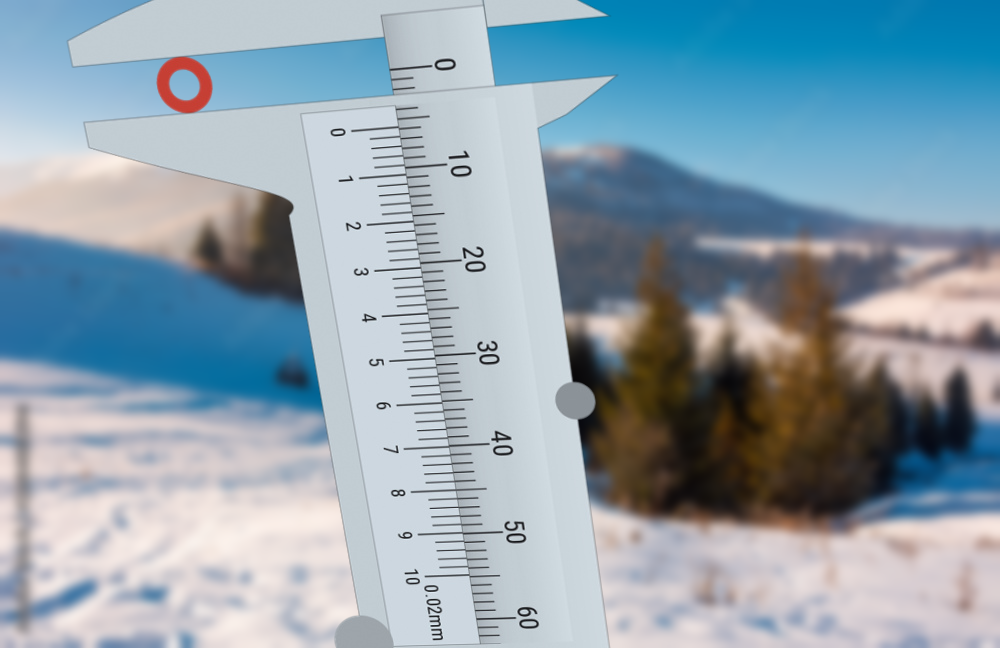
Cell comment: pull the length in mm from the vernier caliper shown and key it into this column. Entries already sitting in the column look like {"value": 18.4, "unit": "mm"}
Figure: {"value": 5.8, "unit": "mm"}
